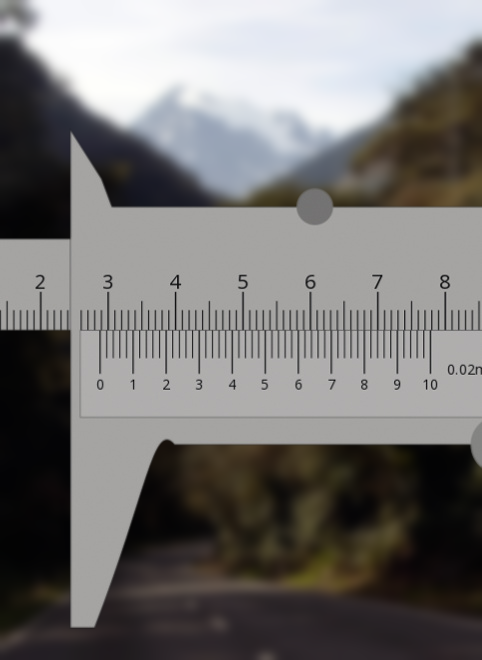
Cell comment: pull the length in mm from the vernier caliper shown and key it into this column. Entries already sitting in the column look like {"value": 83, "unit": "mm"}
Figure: {"value": 28.8, "unit": "mm"}
